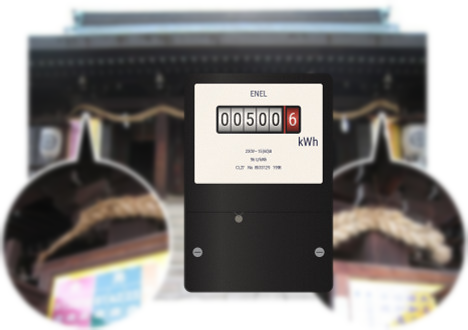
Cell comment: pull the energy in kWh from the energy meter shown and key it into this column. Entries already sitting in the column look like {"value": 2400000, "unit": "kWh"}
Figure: {"value": 500.6, "unit": "kWh"}
